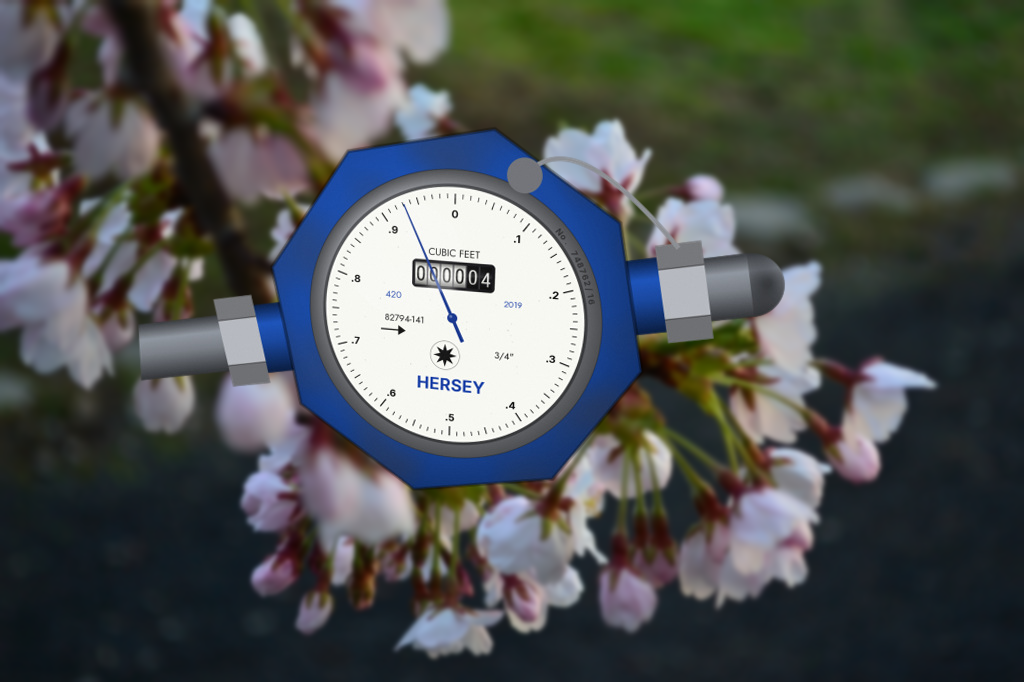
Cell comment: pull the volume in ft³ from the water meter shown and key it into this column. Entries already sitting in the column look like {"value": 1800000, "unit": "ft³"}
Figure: {"value": 3.93, "unit": "ft³"}
